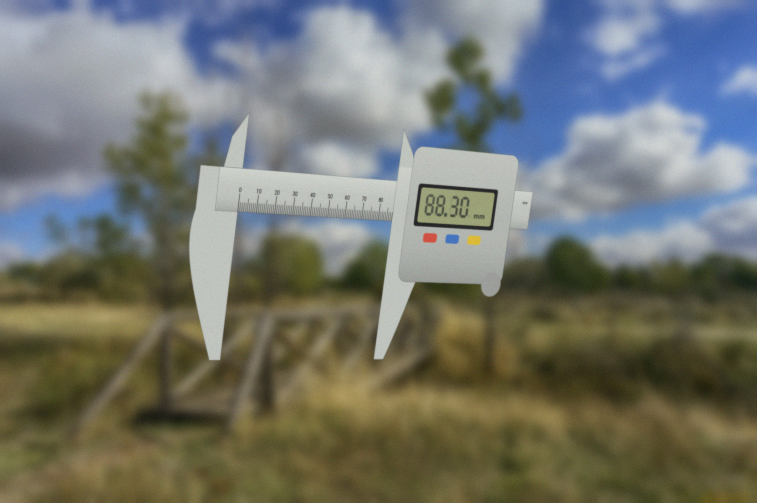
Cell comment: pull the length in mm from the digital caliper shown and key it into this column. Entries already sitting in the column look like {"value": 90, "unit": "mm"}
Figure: {"value": 88.30, "unit": "mm"}
